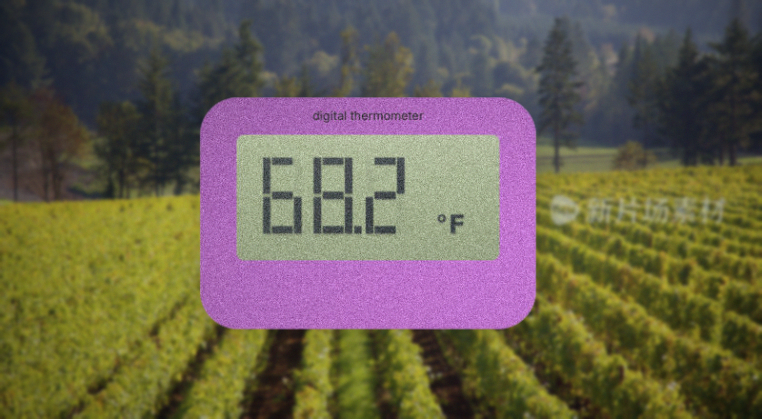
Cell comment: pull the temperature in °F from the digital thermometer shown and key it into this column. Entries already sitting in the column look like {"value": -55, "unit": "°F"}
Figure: {"value": 68.2, "unit": "°F"}
